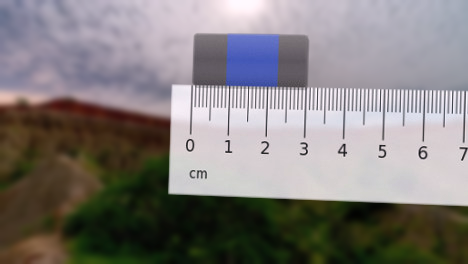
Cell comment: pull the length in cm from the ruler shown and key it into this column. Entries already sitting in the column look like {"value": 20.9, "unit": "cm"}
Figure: {"value": 3, "unit": "cm"}
